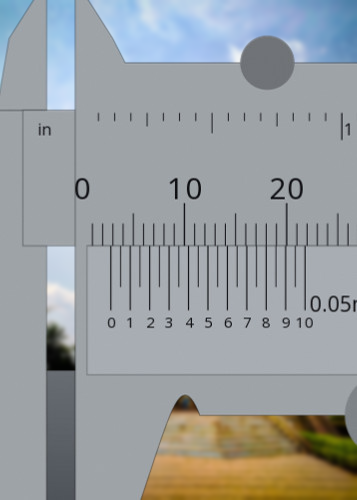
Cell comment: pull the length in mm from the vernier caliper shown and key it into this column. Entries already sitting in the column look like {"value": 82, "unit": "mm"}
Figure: {"value": 2.8, "unit": "mm"}
